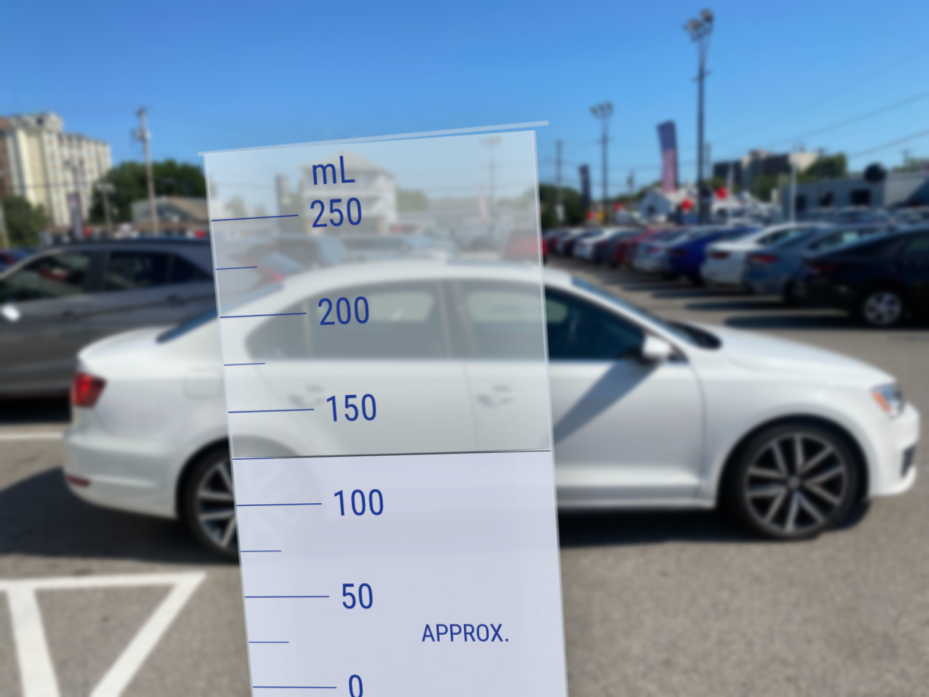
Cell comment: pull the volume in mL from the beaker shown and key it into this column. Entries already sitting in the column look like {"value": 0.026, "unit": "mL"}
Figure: {"value": 125, "unit": "mL"}
